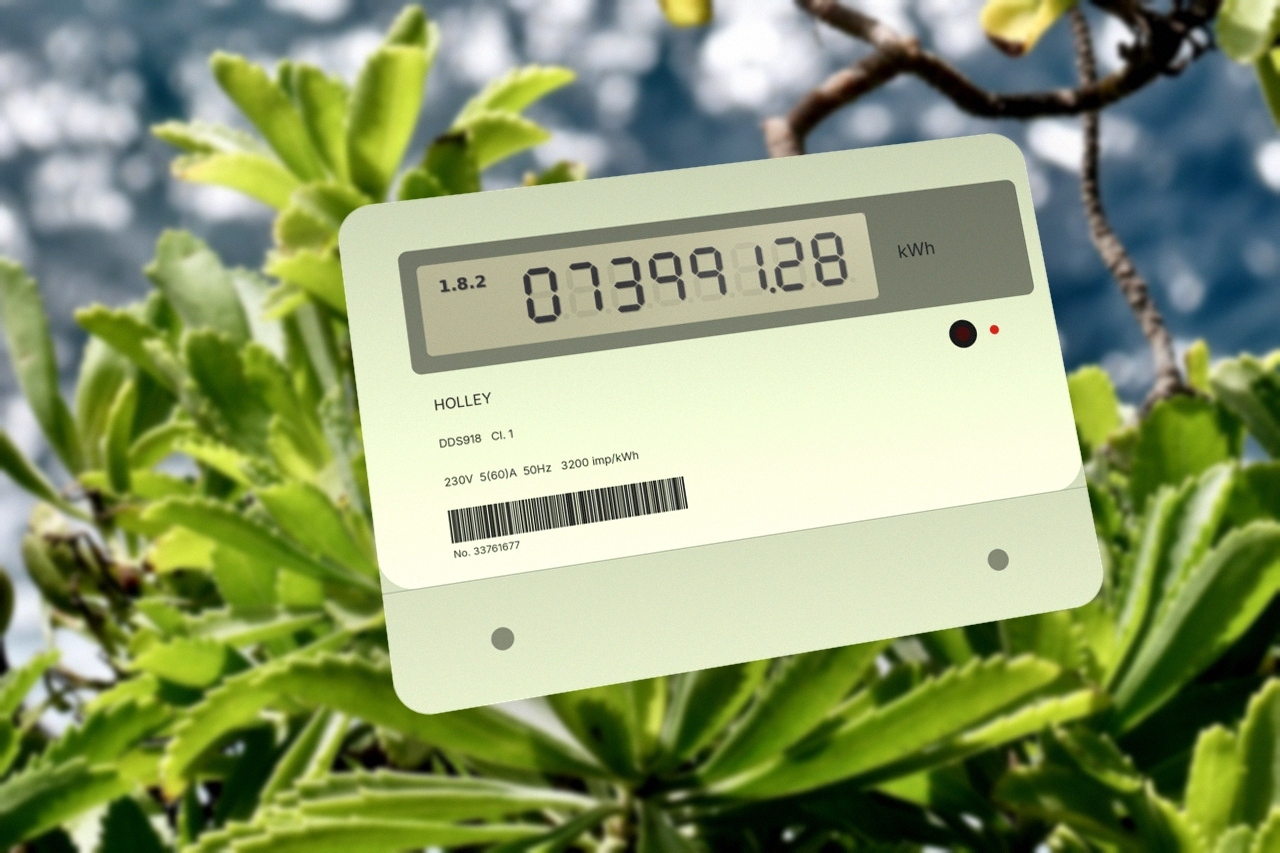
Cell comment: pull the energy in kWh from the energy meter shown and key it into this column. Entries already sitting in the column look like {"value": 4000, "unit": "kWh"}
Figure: {"value": 73991.28, "unit": "kWh"}
